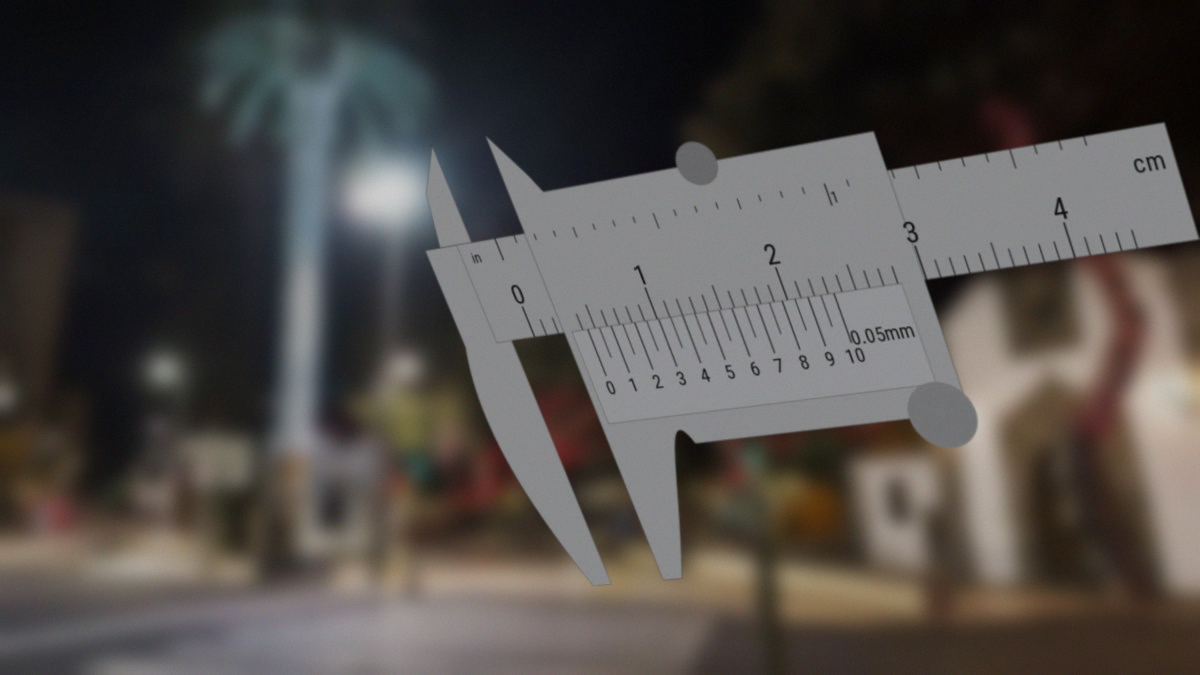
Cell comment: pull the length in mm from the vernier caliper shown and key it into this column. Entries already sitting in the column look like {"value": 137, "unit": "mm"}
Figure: {"value": 4.4, "unit": "mm"}
